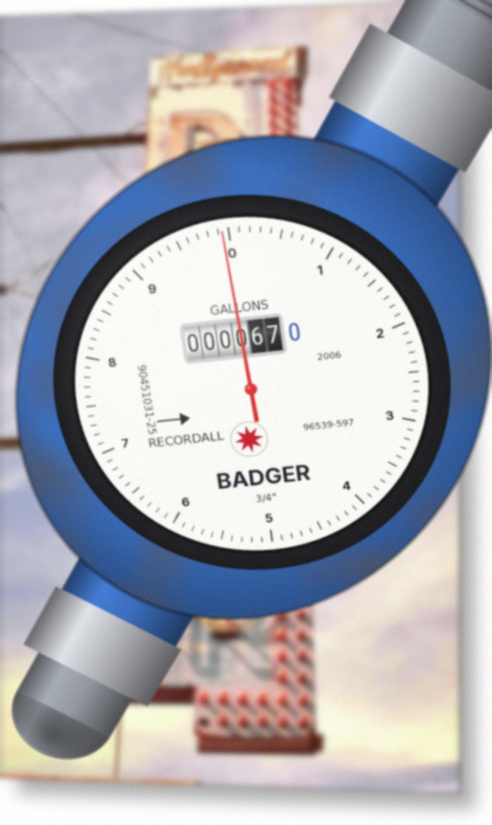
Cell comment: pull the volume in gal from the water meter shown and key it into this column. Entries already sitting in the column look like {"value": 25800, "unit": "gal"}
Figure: {"value": 669.9, "unit": "gal"}
